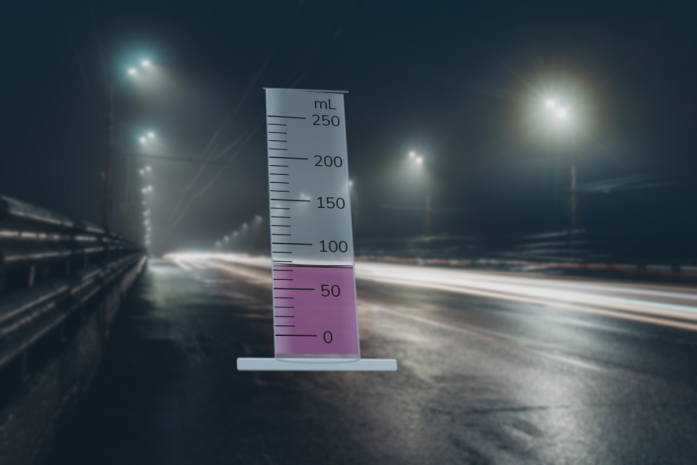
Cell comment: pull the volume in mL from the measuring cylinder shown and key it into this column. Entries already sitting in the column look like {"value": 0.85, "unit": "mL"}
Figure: {"value": 75, "unit": "mL"}
